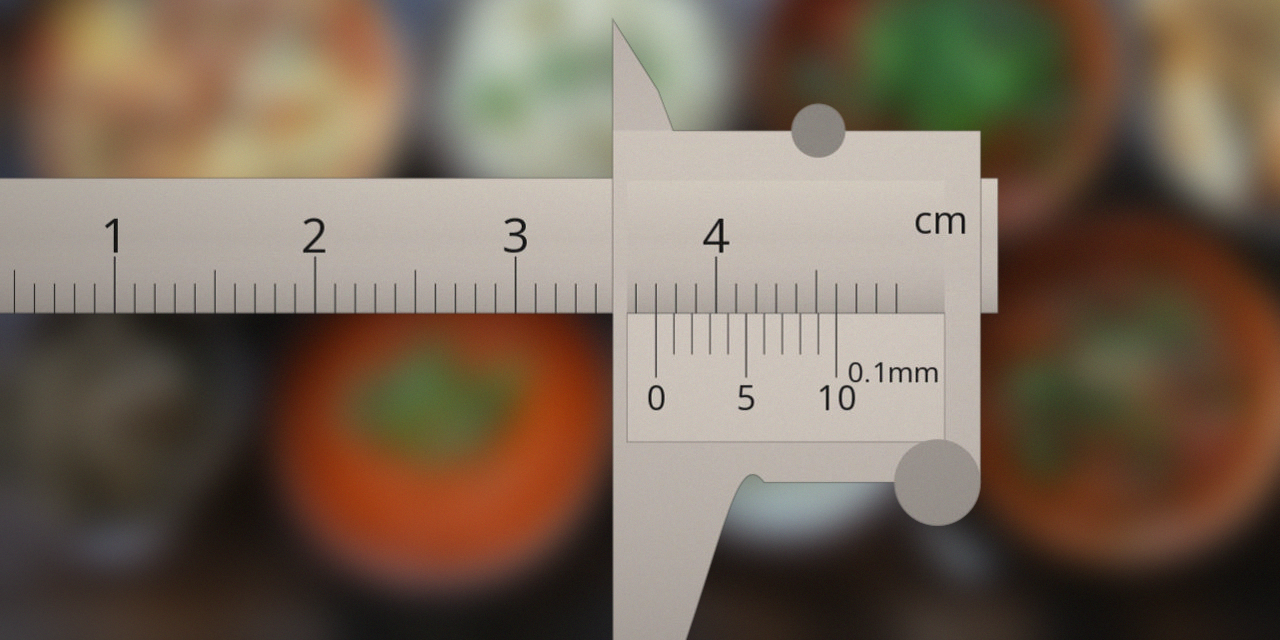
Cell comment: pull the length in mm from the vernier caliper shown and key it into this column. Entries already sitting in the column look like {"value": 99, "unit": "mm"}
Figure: {"value": 37.0, "unit": "mm"}
